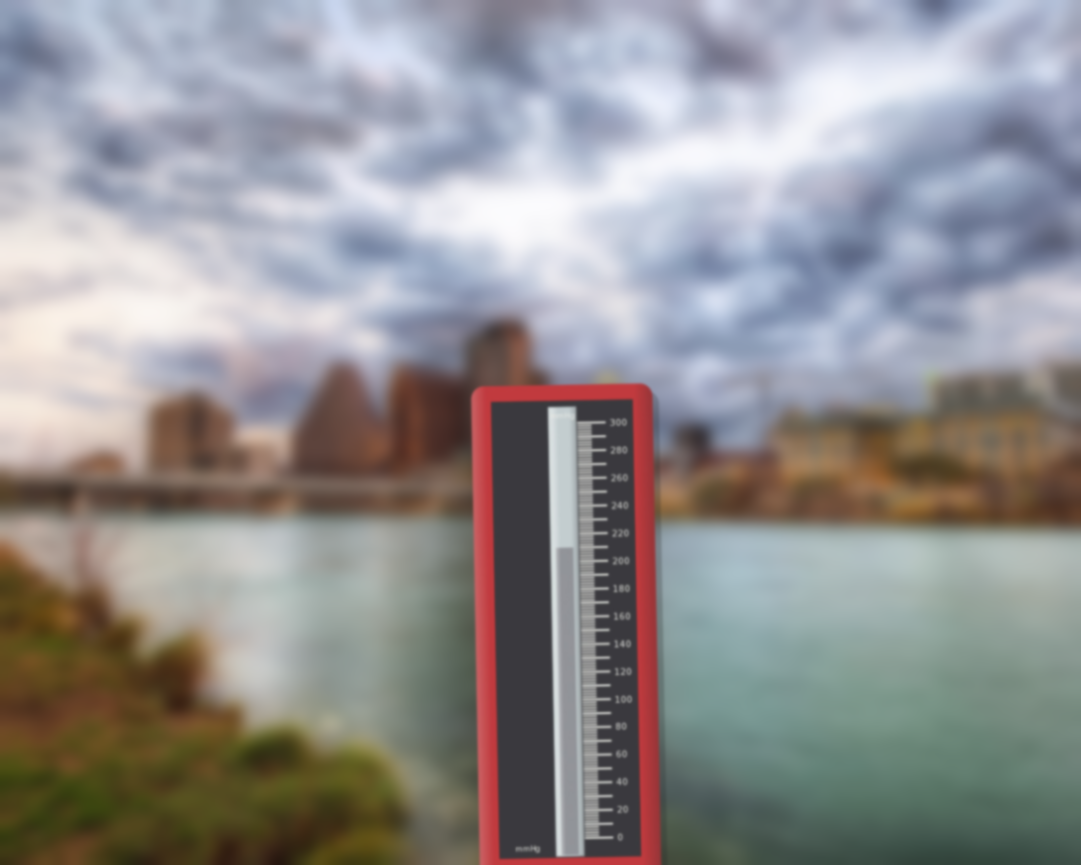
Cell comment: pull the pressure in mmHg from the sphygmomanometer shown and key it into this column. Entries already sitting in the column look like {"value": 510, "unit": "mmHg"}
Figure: {"value": 210, "unit": "mmHg"}
